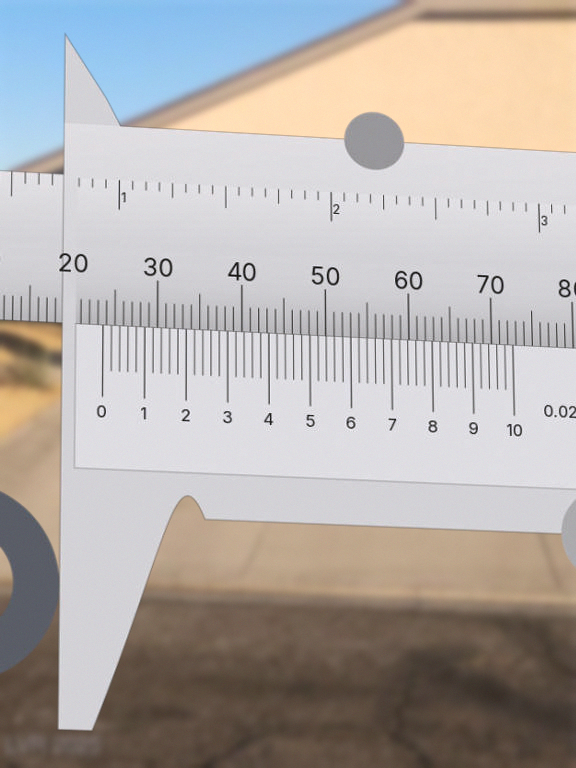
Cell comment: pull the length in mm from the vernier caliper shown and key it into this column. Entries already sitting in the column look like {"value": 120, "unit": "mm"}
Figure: {"value": 23.6, "unit": "mm"}
